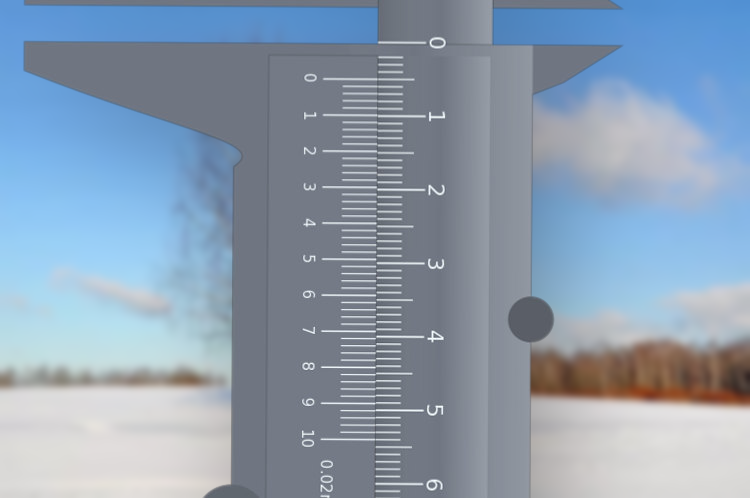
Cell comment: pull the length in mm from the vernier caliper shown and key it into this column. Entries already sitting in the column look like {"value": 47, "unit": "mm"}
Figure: {"value": 5.0, "unit": "mm"}
